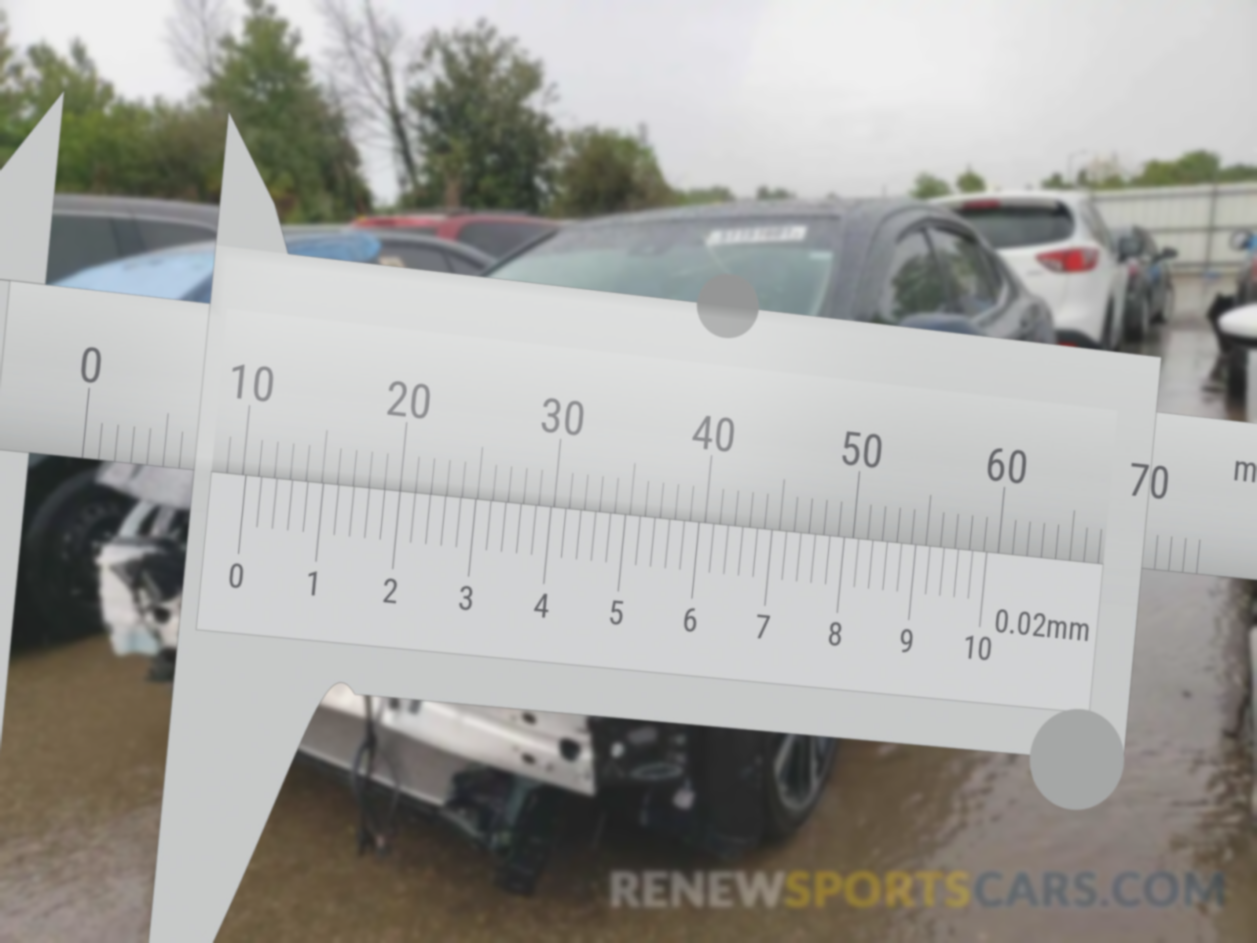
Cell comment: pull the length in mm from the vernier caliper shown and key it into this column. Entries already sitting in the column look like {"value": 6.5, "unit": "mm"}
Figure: {"value": 10.2, "unit": "mm"}
